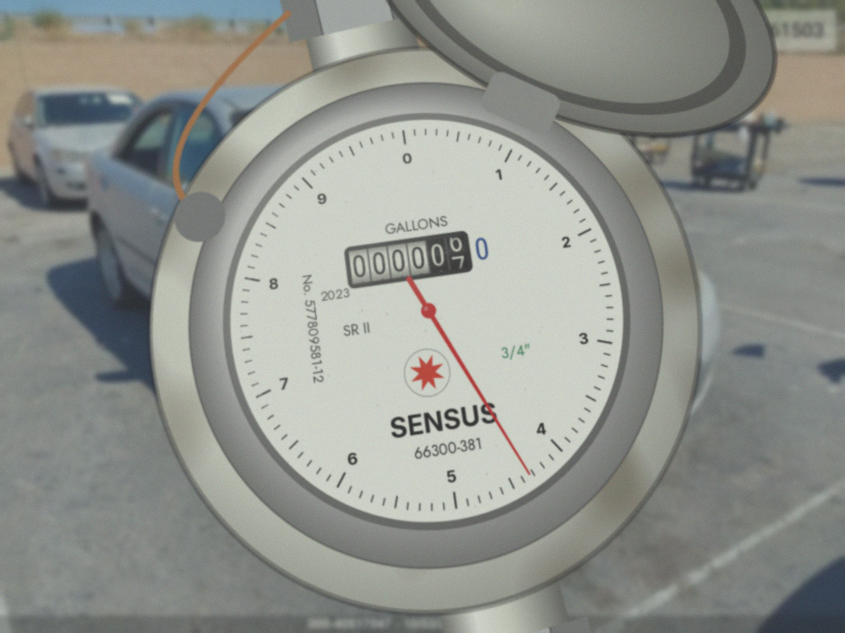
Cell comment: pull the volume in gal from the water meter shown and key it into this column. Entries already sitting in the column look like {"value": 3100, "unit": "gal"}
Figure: {"value": 64.3, "unit": "gal"}
